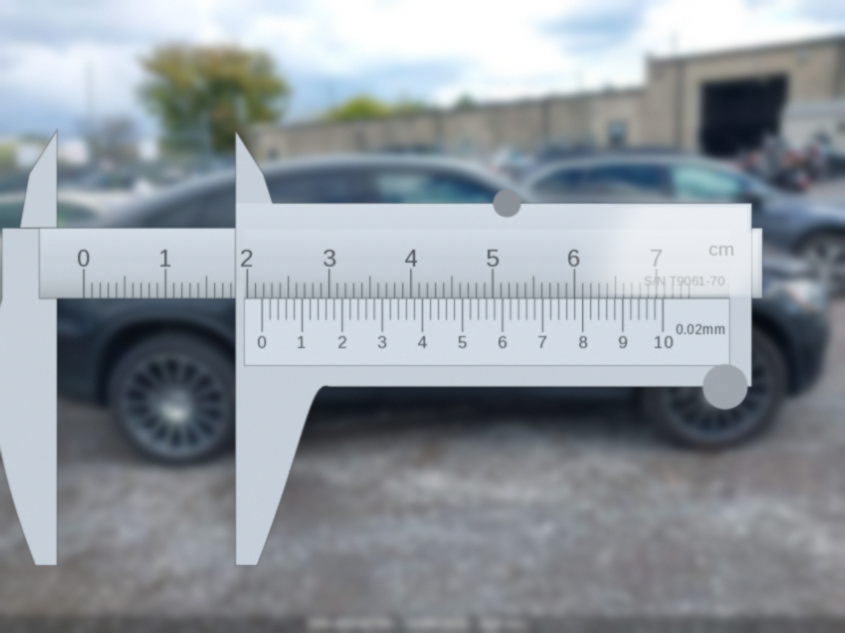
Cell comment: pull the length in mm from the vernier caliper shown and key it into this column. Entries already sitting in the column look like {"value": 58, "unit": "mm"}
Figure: {"value": 21.8, "unit": "mm"}
